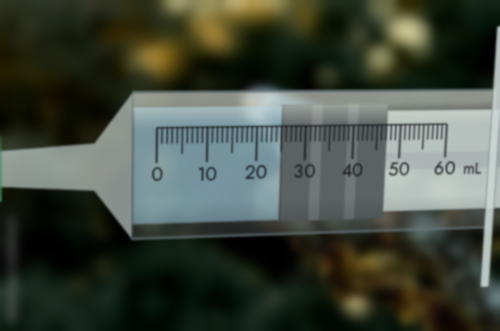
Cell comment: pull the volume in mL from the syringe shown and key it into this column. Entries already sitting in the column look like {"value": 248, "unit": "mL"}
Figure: {"value": 25, "unit": "mL"}
